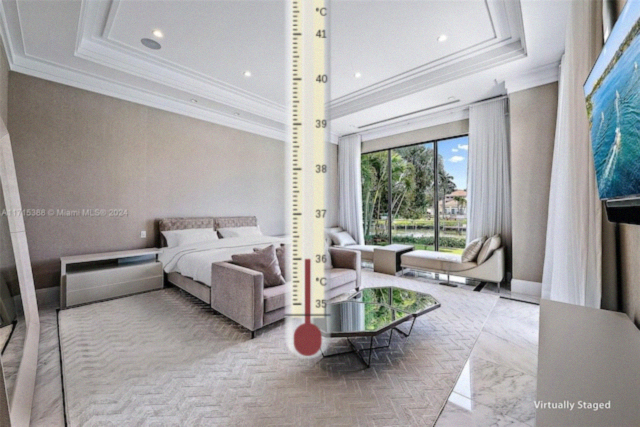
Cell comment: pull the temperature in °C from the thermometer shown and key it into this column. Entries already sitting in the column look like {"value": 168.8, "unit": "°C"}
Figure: {"value": 36, "unit": "°C"}
